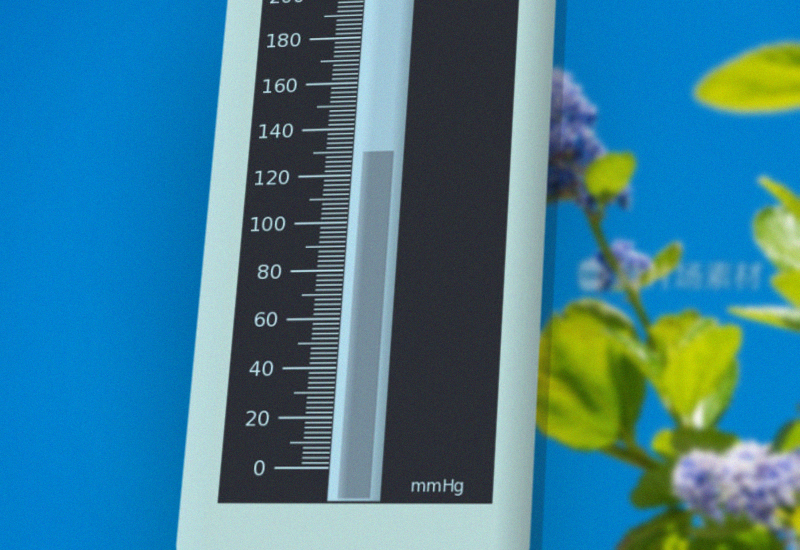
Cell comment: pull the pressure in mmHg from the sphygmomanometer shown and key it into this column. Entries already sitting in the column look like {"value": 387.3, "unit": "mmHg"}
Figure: {"value": 130, "unit": "mmHg"}
